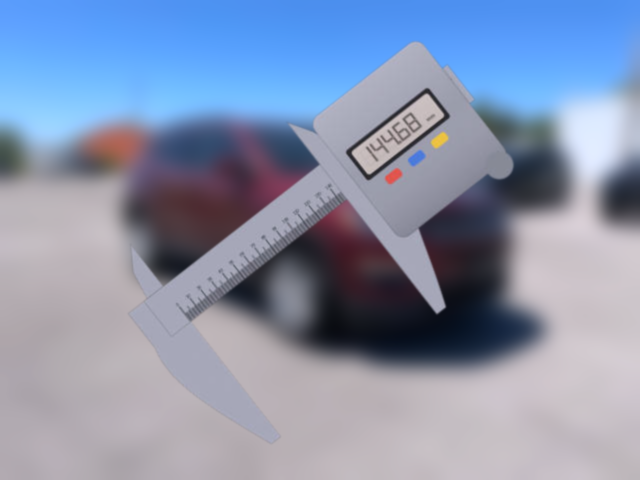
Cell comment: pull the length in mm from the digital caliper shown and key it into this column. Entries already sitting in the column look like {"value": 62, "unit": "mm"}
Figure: {"value": 144.68, "unit": "mm"}
